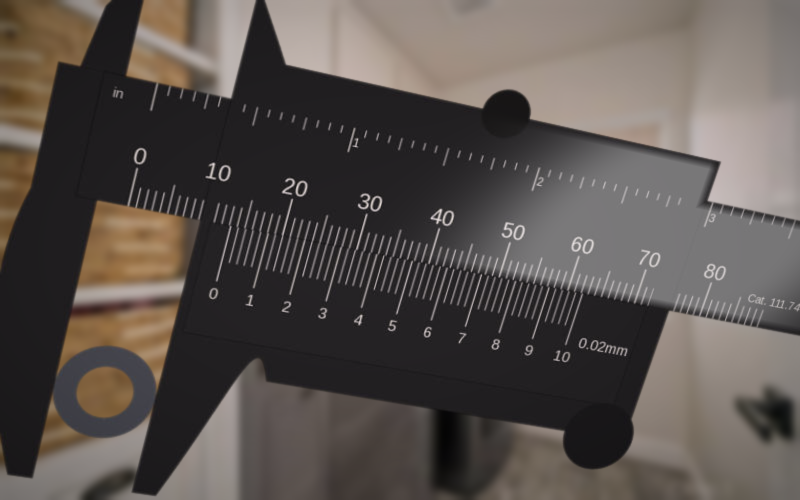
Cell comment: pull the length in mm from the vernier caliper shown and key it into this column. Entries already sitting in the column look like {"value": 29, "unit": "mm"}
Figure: {"value": 13.2, "unit": "mm"}
